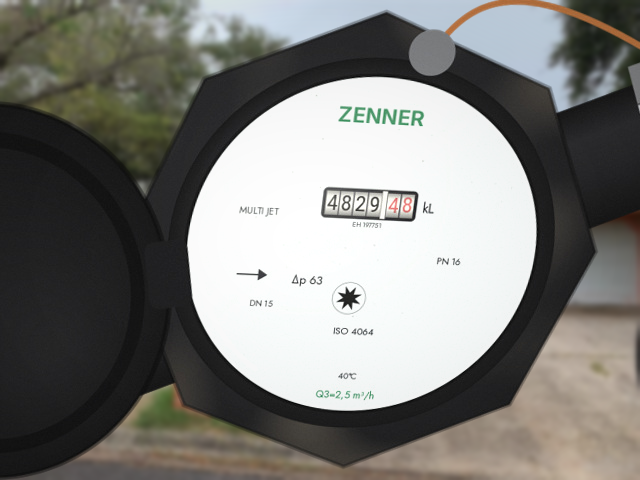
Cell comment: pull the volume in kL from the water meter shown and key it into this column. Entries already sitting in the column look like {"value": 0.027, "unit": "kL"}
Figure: {"value": 4829.48, "unit": "kL"}
